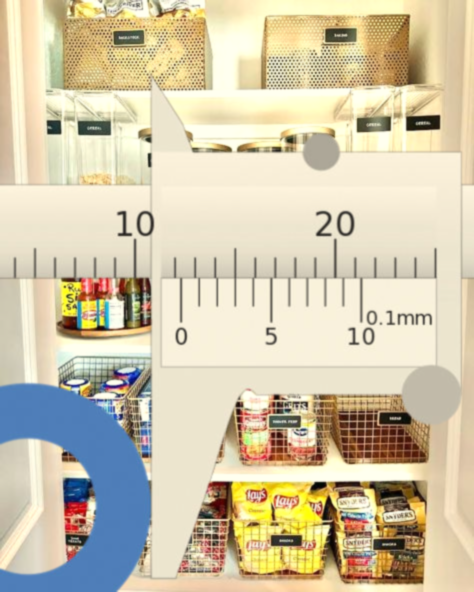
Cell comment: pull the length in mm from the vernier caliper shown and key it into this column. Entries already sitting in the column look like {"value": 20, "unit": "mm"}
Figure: {"value": 12.3, "unit": "mm"}
